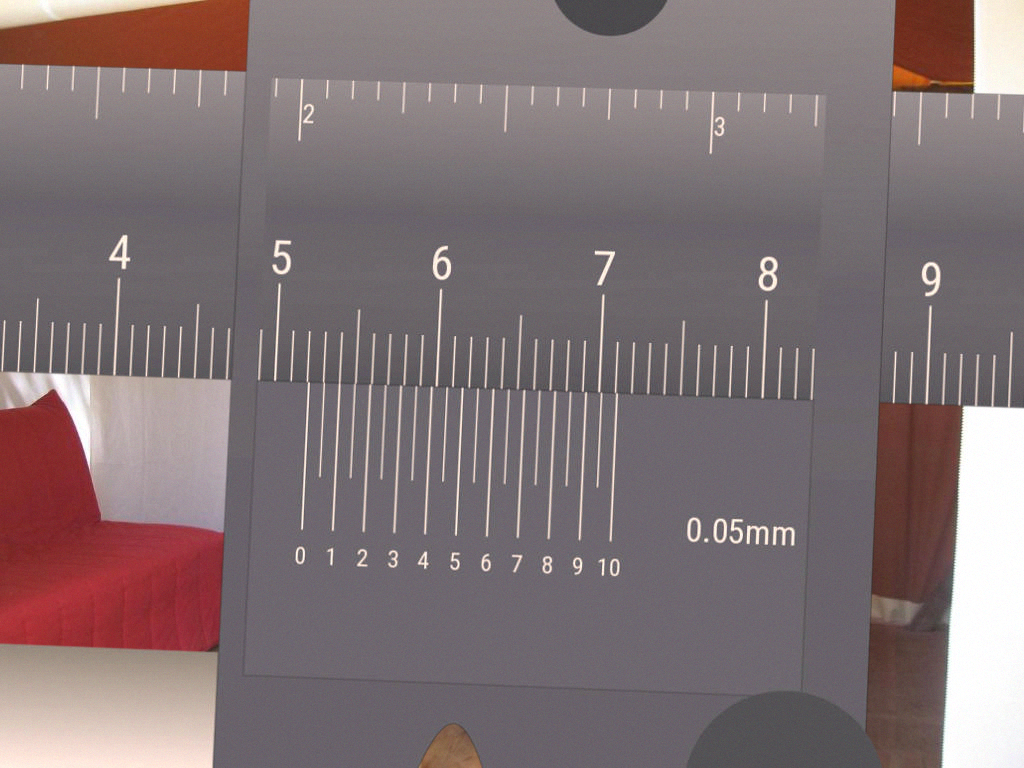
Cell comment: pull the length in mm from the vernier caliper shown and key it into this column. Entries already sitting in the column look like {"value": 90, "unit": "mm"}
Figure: {"value": 52.1, "unit": "mm"}
